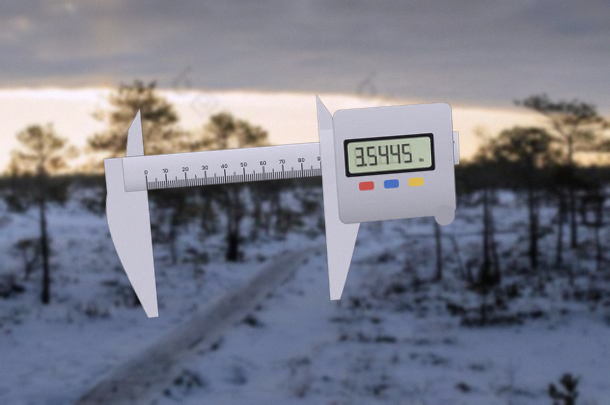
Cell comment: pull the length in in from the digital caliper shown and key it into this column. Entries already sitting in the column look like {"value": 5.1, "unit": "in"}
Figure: {"value": 3.5445, "unit": "in"}
